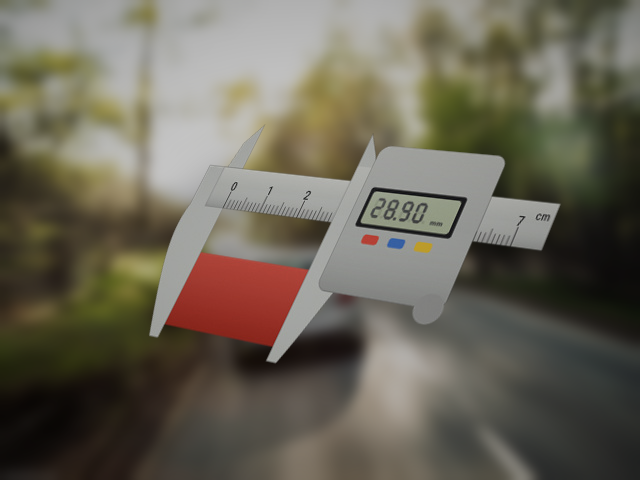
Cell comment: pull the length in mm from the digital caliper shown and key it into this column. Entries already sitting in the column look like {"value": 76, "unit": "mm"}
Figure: {"value": 28.90, "unit": "mm"}
